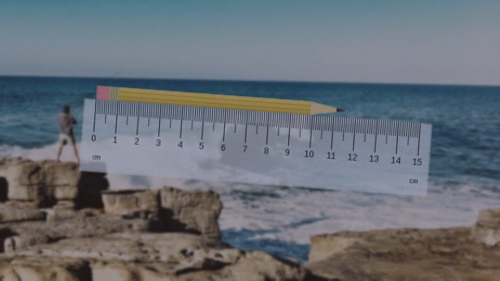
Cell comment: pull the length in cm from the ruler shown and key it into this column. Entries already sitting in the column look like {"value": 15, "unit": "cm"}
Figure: {"value": 11.5, "unit": "cm"}
